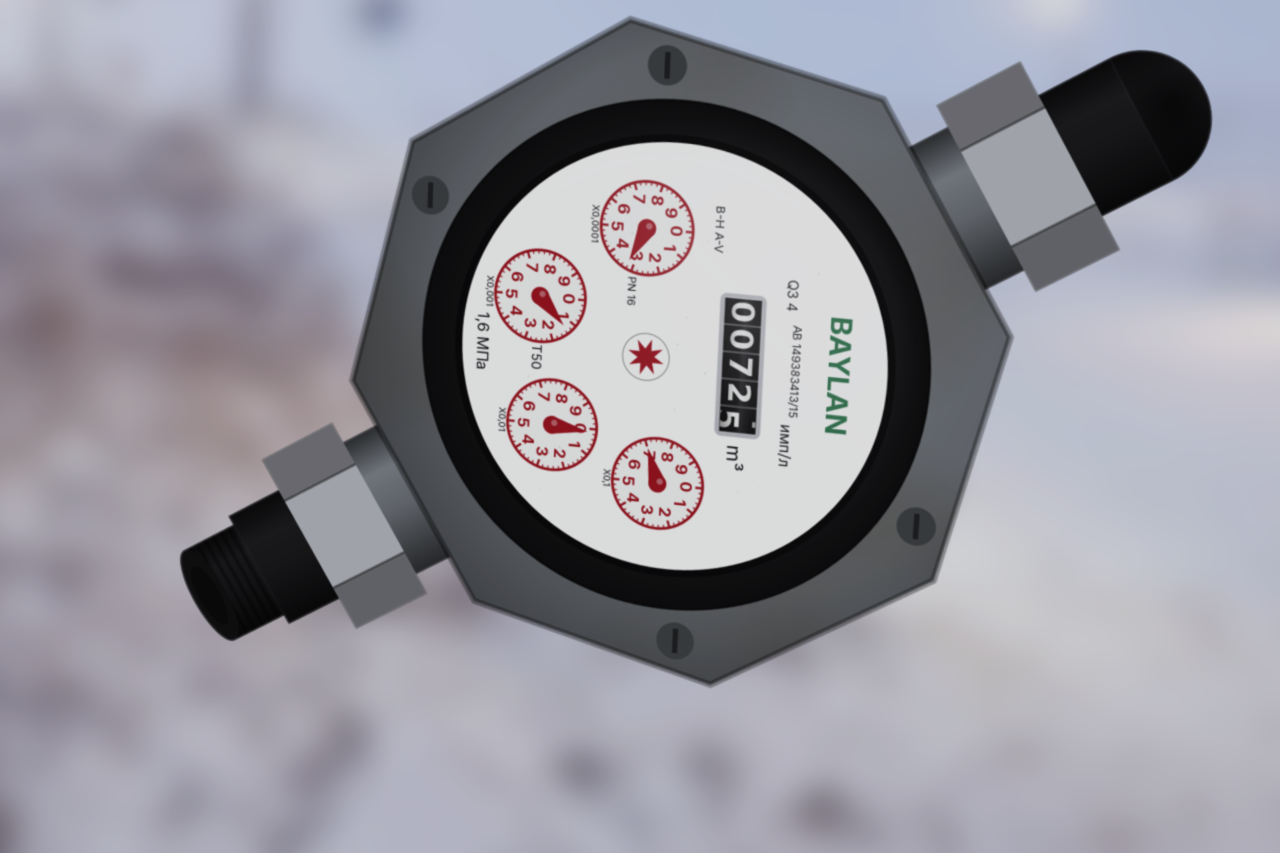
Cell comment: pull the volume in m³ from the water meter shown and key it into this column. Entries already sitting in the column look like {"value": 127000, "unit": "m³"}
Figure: {"value": 724.7013, "unit": "m³"}
